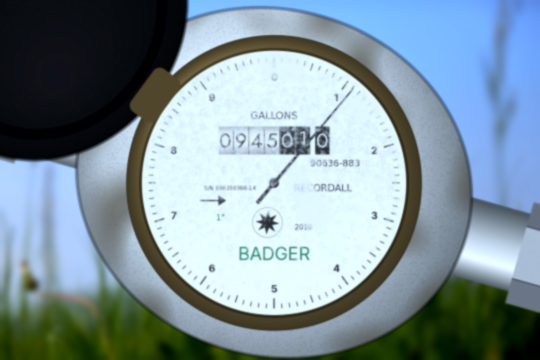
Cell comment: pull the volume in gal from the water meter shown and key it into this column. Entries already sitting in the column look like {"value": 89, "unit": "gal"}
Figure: {"value": 945011.1, "unit": "gal"}
